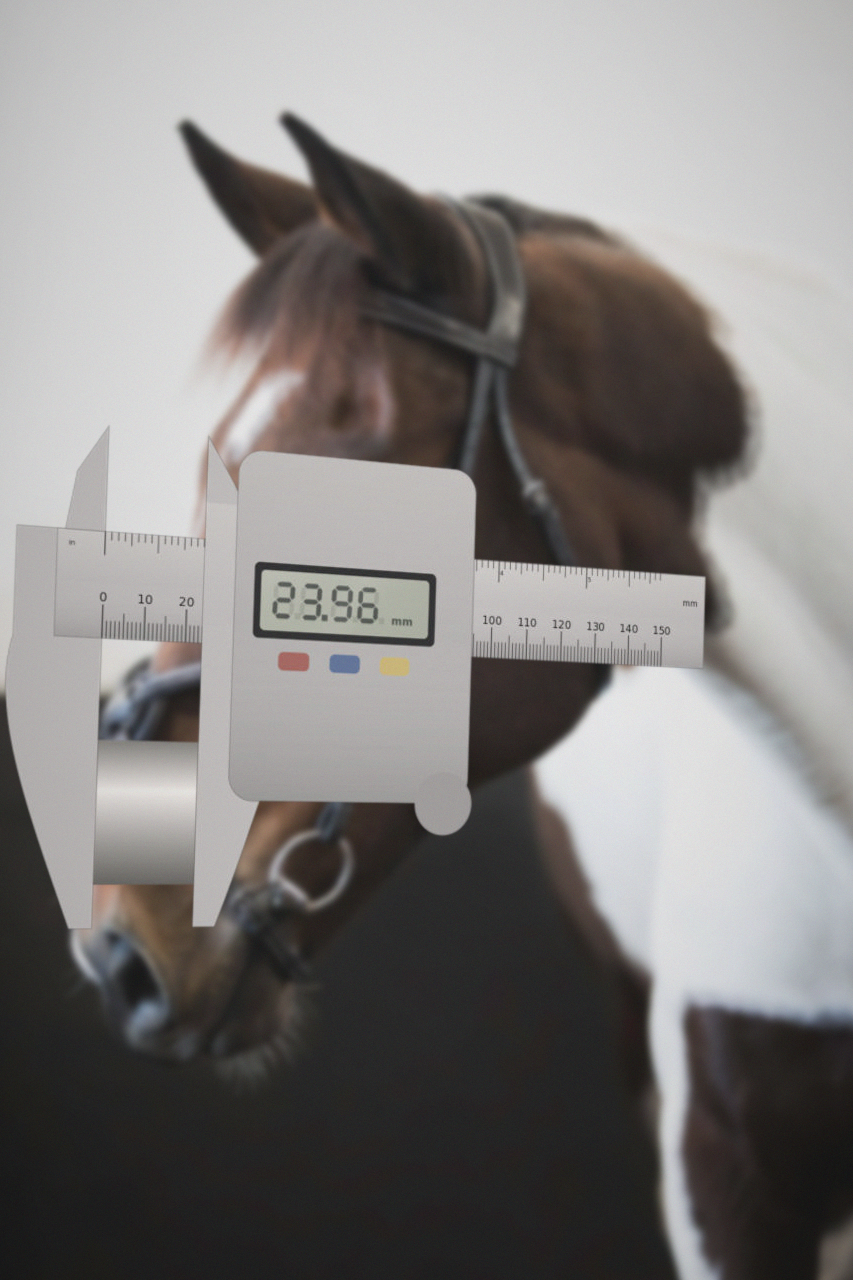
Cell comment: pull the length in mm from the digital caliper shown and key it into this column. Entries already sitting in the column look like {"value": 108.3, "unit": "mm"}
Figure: {"value": 23.96, "unit": "mm"}
